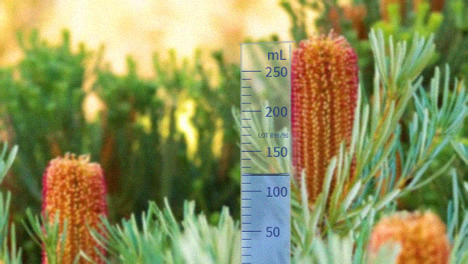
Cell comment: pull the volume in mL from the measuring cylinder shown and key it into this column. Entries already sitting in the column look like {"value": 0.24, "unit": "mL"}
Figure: {"value": 120, "unit": "mL"}
